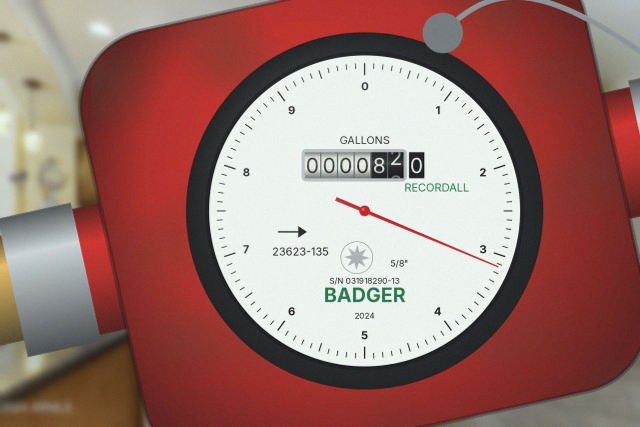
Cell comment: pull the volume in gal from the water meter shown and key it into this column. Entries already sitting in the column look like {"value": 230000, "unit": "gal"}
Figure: {"value": 823.1, "unit": "gal"}
